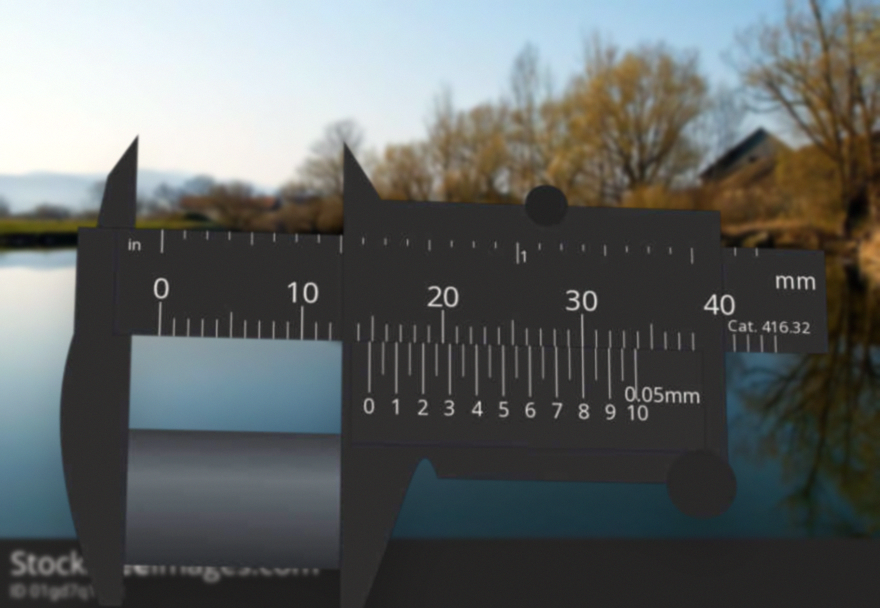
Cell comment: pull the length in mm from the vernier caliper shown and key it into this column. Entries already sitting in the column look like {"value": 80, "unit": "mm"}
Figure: {"value": 14.8, "unit": "mm"}
